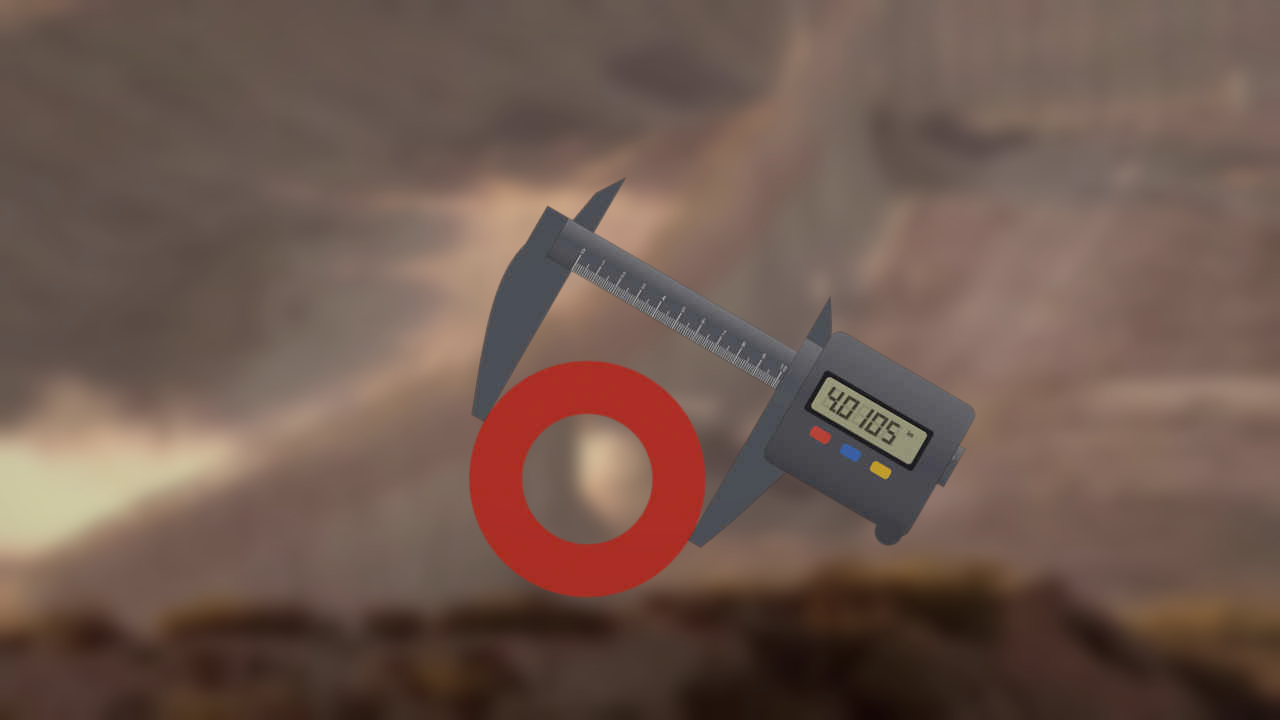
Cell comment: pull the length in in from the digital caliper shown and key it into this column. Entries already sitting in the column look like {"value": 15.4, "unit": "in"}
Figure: {"value": 4.0105, "unit": "in"}
